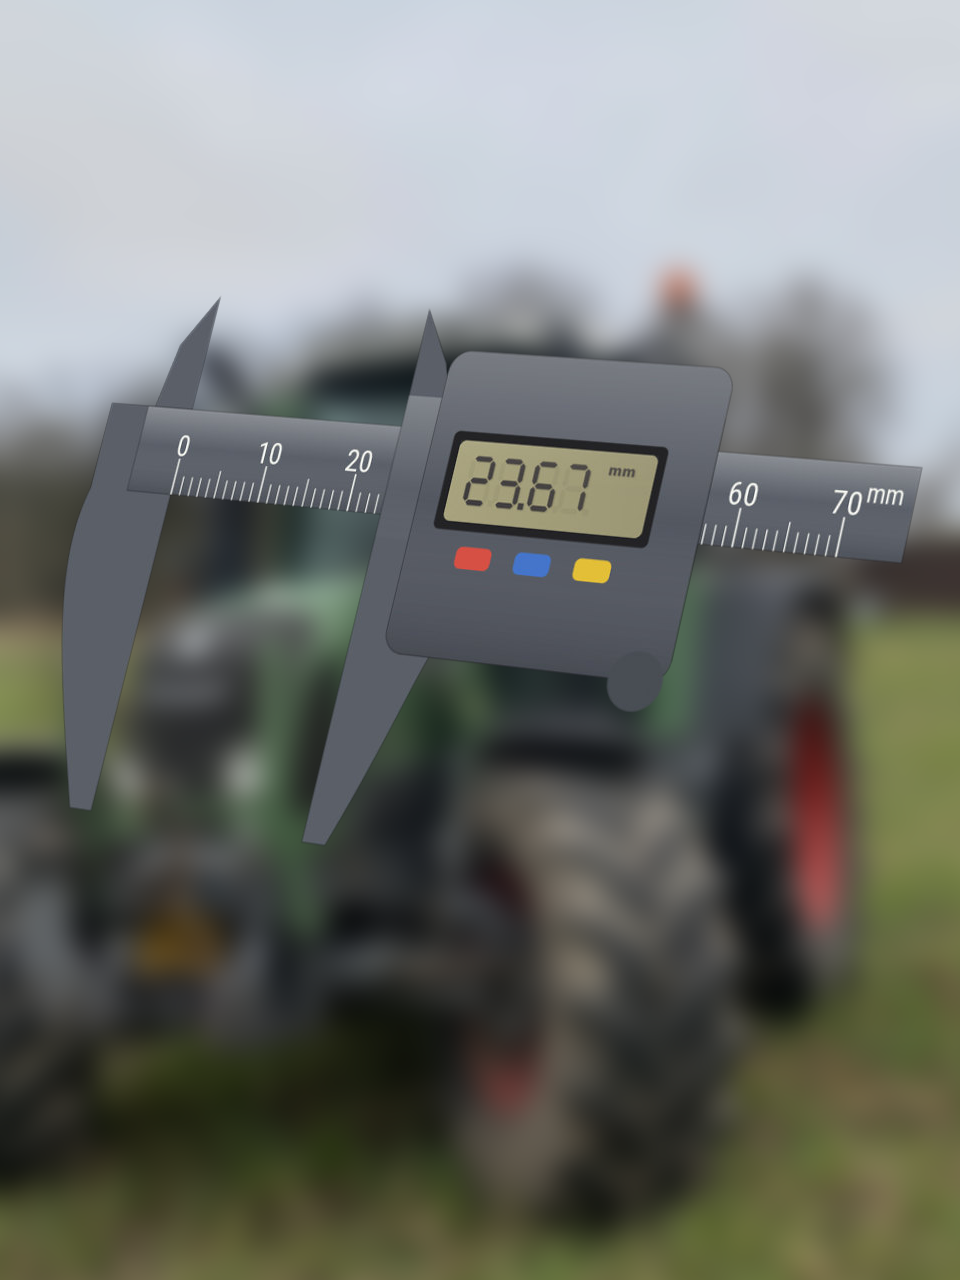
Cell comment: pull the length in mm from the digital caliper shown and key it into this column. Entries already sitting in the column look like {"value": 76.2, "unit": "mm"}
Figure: {"value": 23.67, "unit": "mm"}
